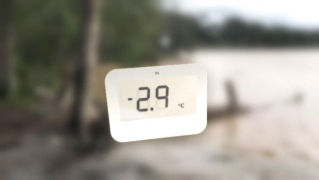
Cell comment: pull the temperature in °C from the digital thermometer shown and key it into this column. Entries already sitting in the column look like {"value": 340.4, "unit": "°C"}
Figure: {"value": -2.9, "unit": "°C"}
